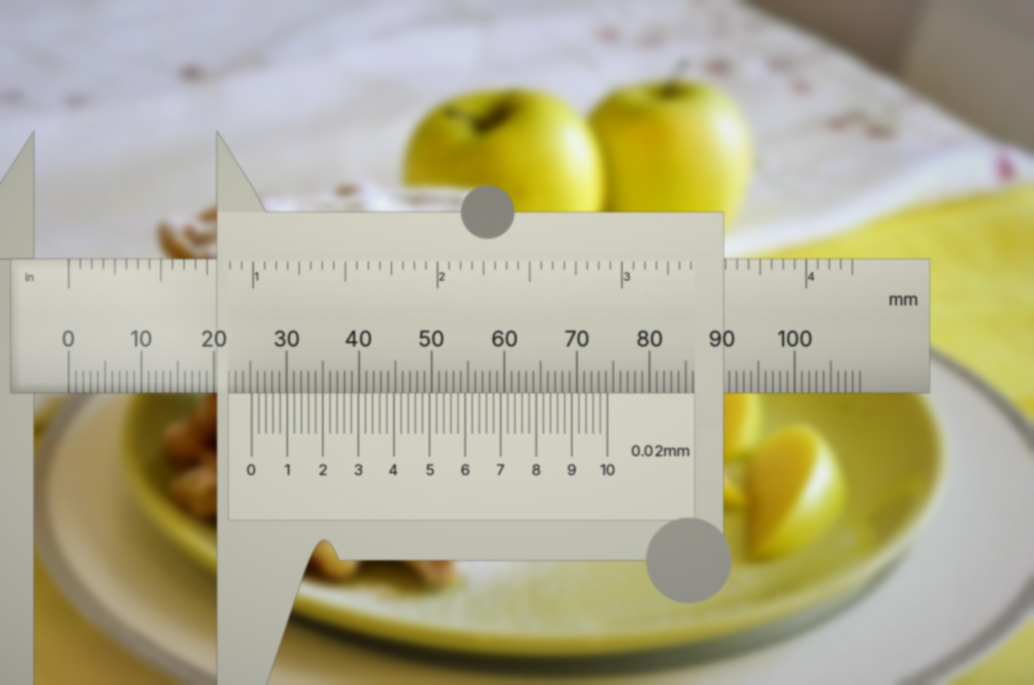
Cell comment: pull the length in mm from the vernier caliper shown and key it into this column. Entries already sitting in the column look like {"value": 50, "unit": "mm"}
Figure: {"value": 25.2, "unit": "mm"}
